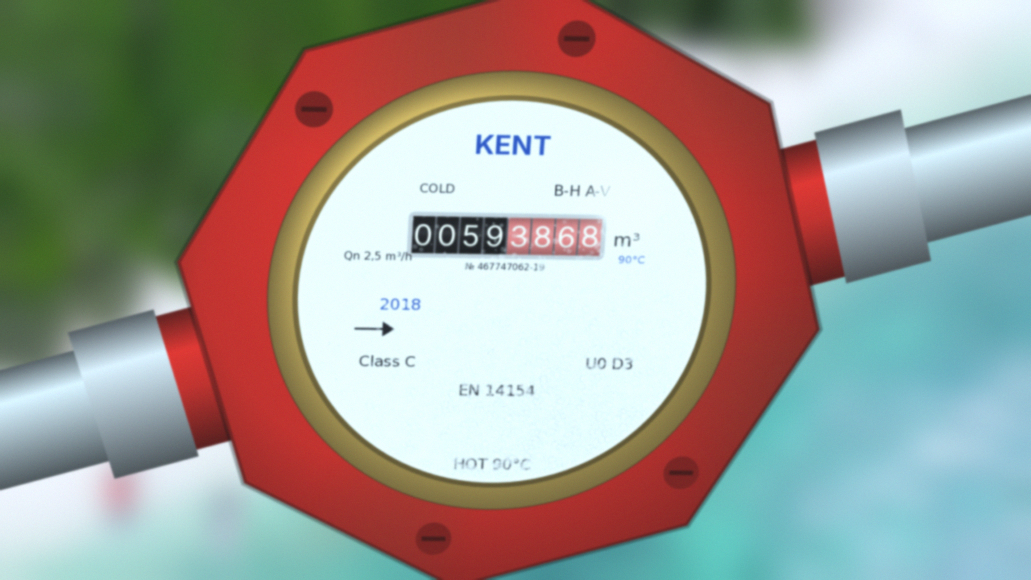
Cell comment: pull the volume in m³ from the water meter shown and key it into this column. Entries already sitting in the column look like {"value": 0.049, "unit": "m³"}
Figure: {"value": 59.3868, "unit": "m³"}
